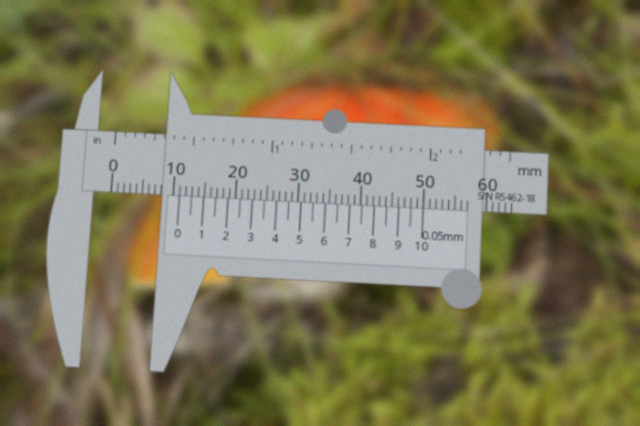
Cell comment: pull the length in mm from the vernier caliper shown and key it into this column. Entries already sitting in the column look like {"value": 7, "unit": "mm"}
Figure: {"value": 11.0, "unit": "mm"}
